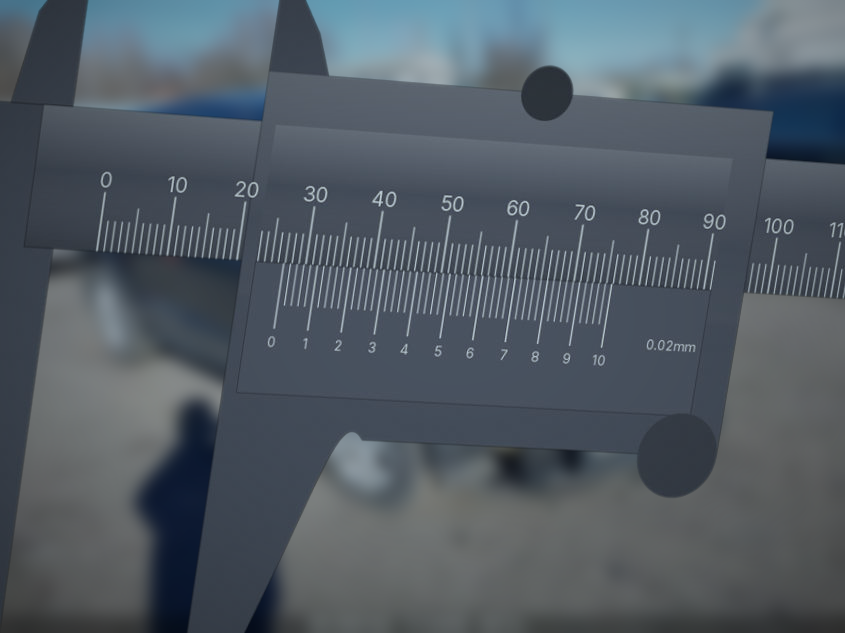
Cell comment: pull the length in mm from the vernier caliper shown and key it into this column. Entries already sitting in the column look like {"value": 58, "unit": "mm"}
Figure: {"value": 26.8, "unit": "mm"}
